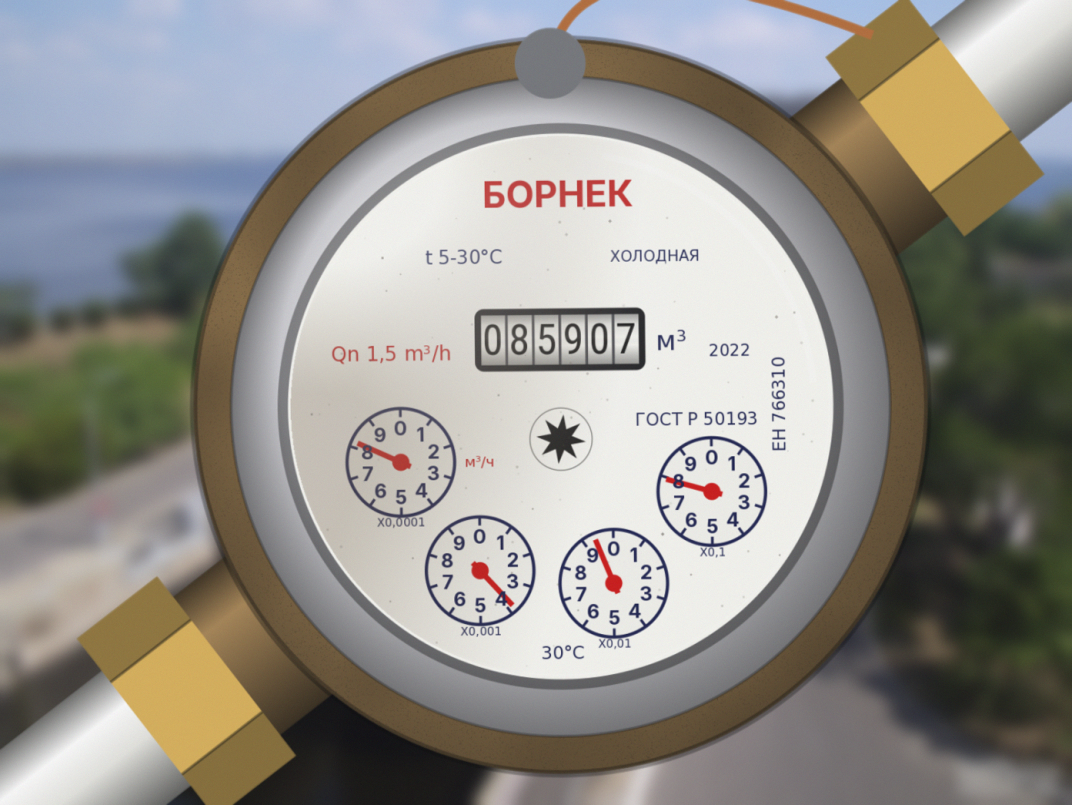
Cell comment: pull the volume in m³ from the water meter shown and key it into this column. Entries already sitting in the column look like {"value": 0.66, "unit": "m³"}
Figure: {"value": 85907.7938, "unit": "m³"}
